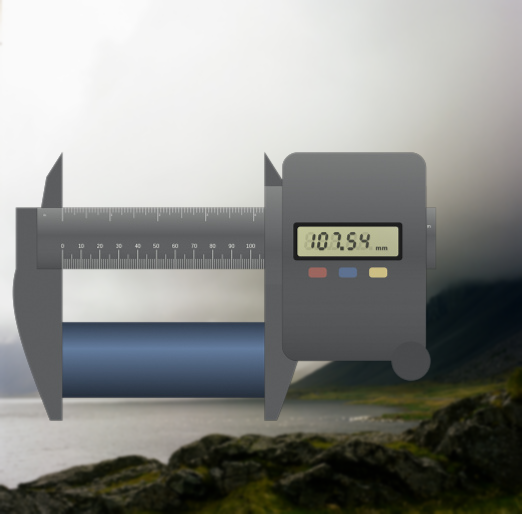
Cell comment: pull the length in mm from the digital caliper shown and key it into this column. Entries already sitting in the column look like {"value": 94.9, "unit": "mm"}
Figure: {"value": 107.54, "unit": "mm"}
